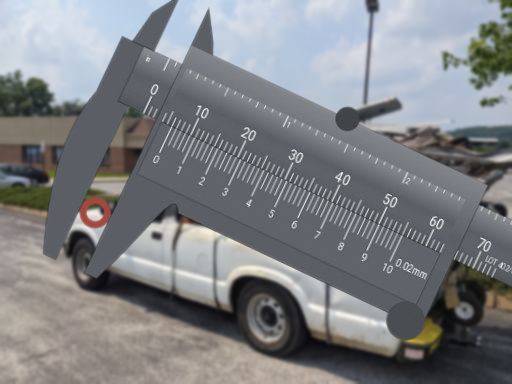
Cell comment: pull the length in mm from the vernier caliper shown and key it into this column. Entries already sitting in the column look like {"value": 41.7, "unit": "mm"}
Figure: {"value": 6.0, "unit": "mm"}
